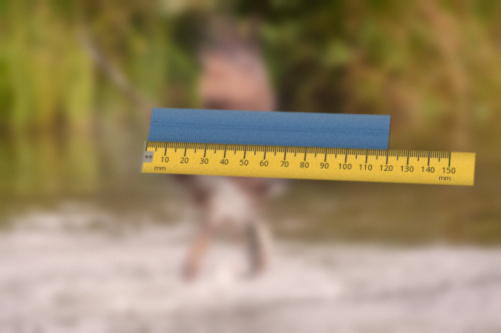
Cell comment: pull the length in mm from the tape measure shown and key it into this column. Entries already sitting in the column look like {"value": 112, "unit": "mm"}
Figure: {"value": 120, "unit": "mm"}
